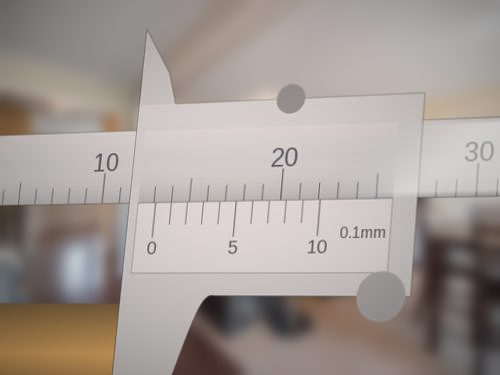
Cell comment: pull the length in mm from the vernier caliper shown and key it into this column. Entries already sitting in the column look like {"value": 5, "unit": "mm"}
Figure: {"value": 13.1, "unit": "mm"}
